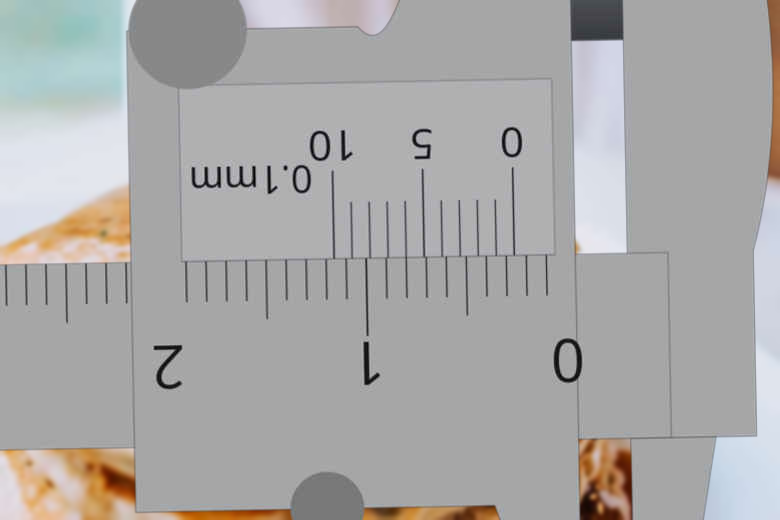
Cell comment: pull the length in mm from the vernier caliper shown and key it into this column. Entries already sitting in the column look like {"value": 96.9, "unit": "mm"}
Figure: {"value": 2.6, "unit": "mm"}
